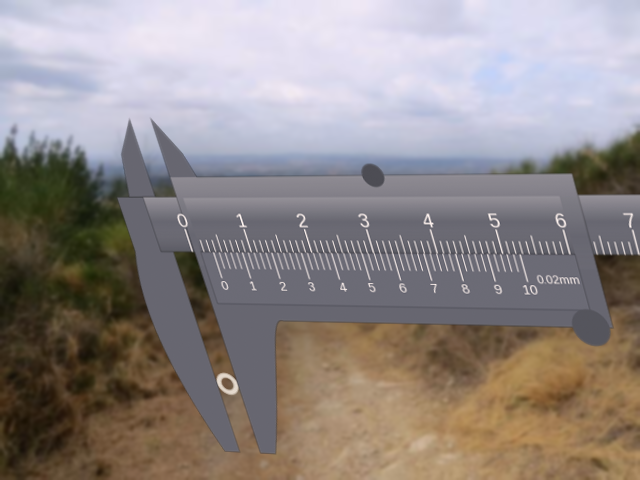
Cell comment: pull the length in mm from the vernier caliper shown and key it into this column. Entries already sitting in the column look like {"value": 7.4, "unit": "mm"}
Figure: {"value": 3.6, "unit": "mm"}
